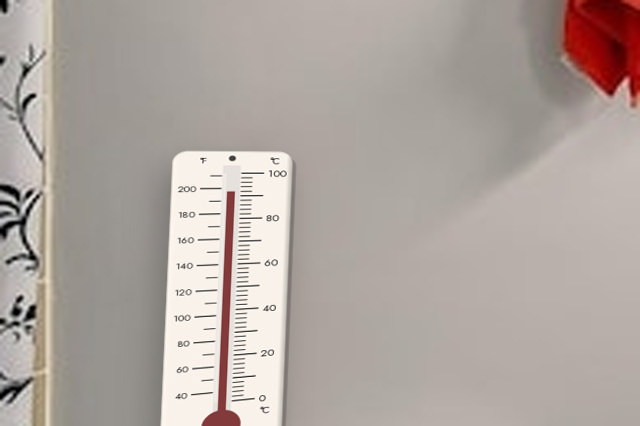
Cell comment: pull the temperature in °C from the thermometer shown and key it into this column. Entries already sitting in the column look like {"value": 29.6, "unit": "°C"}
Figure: {"value": 92, "unit": "°C"}
